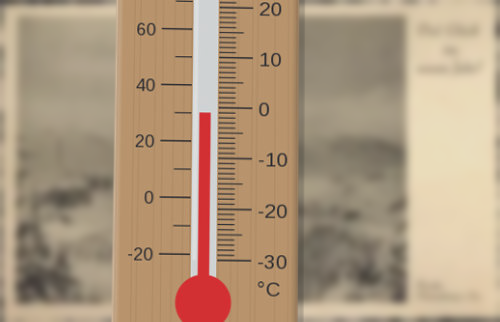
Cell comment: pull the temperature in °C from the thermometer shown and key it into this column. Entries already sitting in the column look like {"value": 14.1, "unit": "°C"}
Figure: {"value": -1, "unit": "°C"}
